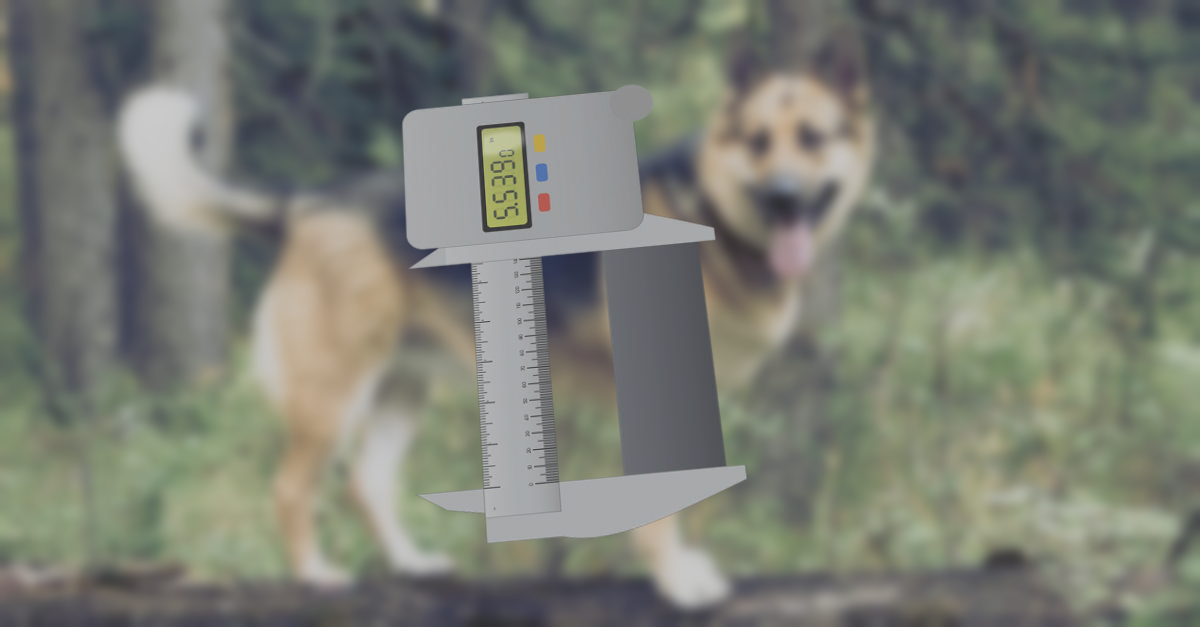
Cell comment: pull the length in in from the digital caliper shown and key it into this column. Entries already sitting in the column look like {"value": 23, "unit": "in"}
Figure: {"value": 5.5390, "unit": "in"}
